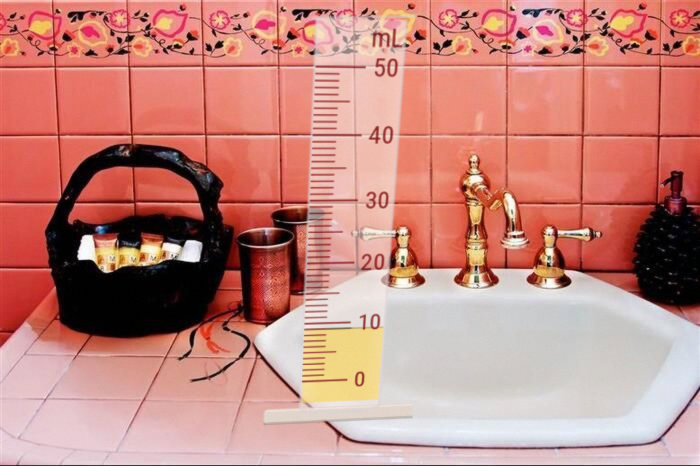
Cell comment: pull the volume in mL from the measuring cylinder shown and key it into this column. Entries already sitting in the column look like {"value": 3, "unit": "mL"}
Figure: {"value": 9, "unit": "mL"}
